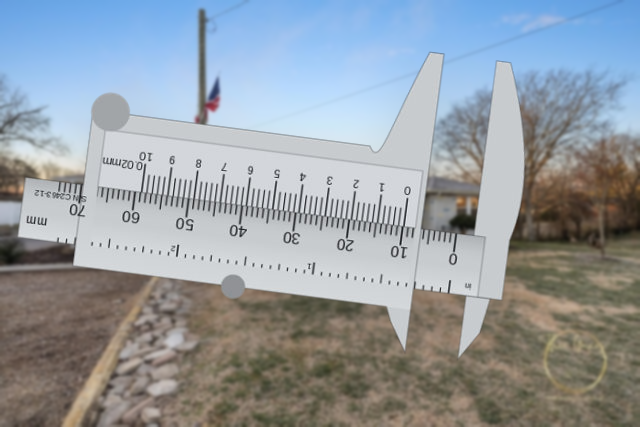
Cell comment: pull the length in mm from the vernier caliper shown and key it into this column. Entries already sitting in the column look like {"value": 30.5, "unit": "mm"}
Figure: {"value": 9.8, "unit": "mm"}
